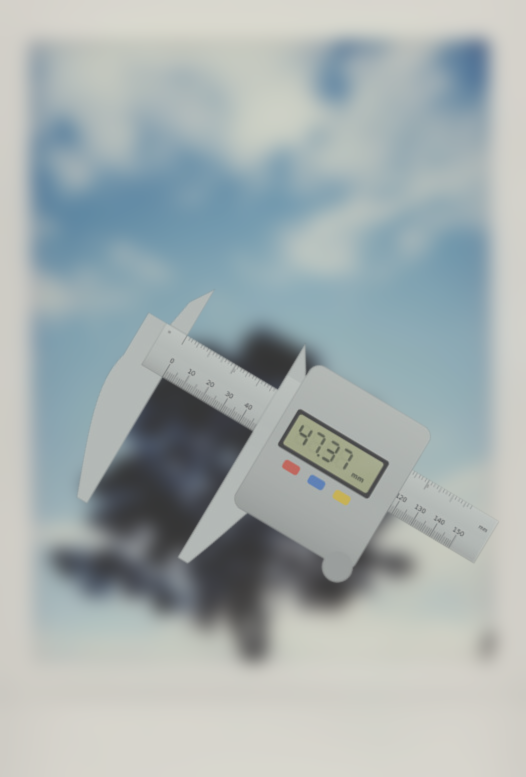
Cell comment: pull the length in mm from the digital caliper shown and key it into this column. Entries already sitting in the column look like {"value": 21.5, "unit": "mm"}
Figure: {"value": 47.37, "unit": "mm"}
